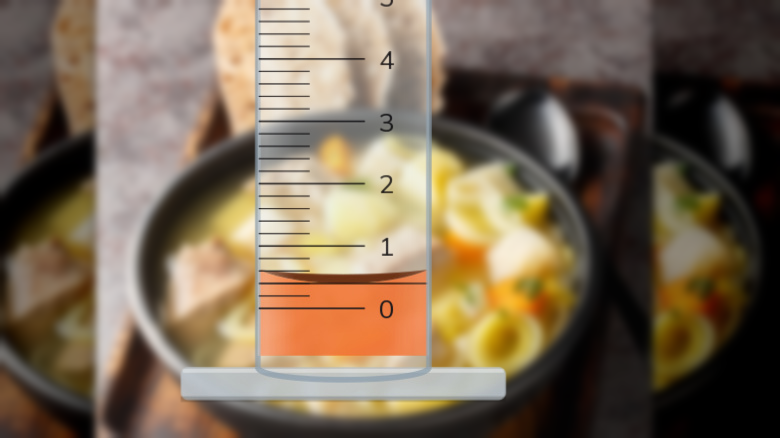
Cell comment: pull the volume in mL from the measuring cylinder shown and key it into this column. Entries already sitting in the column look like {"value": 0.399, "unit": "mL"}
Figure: {"value": 0.4, "unit": "mL"}
